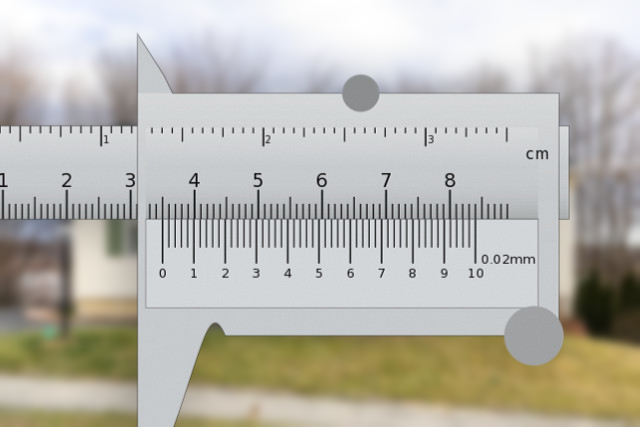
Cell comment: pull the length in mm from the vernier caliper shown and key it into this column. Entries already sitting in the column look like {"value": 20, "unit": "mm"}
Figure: {"value": 35.0, "unit": "mm"}
